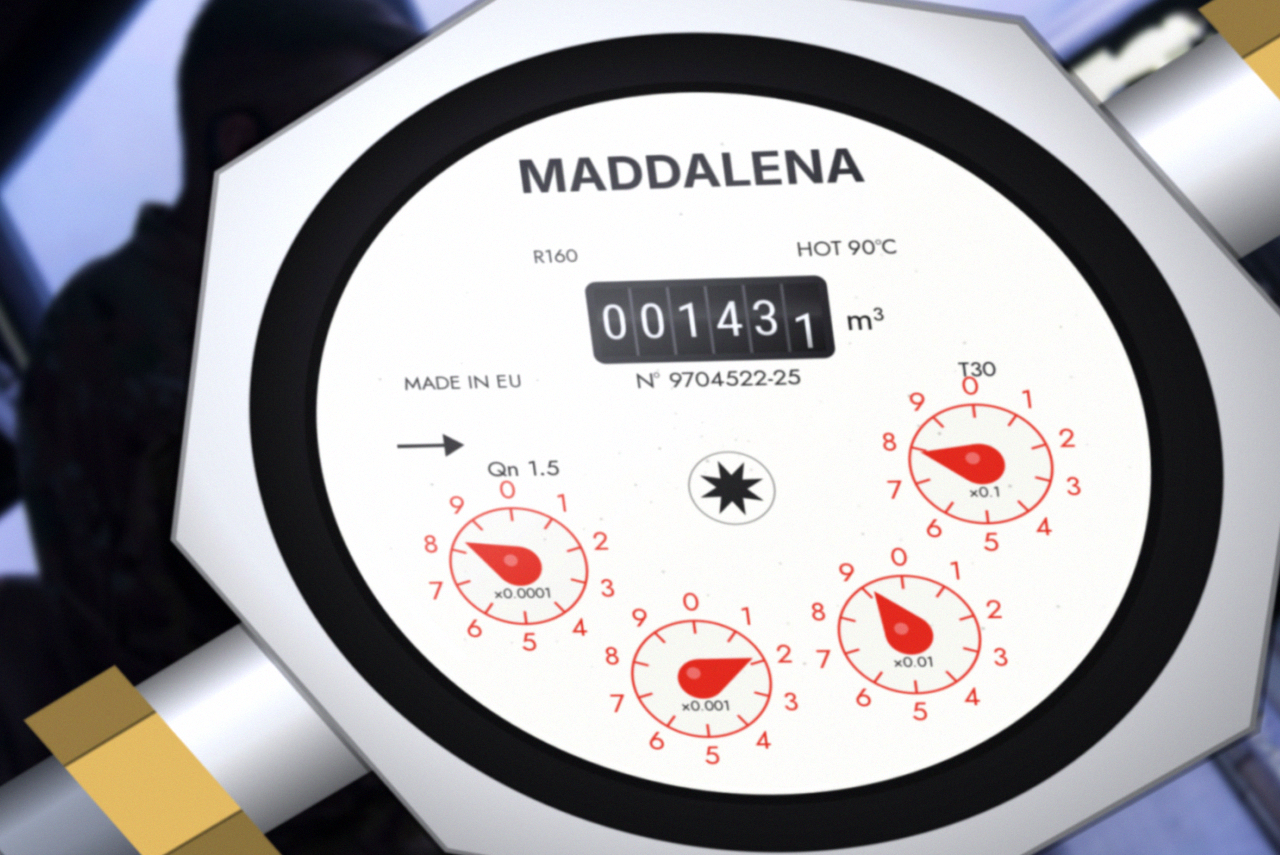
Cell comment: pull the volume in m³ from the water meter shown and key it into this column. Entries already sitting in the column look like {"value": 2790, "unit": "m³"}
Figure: {"value": 1430.7918, "unit": "m³"}
